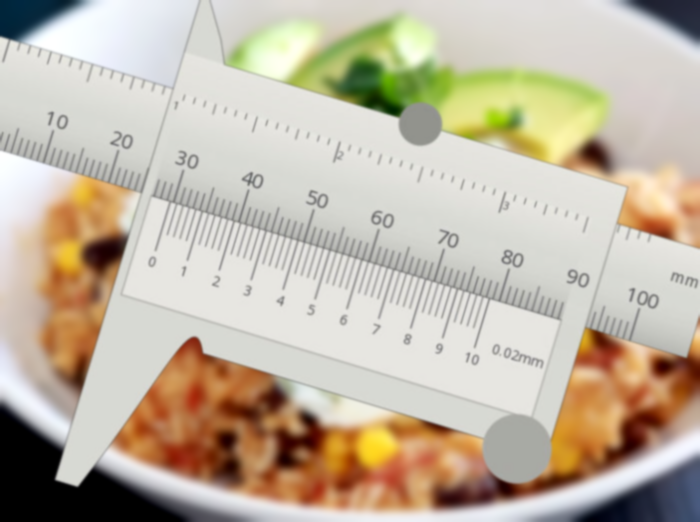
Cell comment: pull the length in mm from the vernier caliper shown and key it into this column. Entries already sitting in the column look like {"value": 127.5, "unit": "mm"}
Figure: {"value": 29.5, "unit": "mm"}
